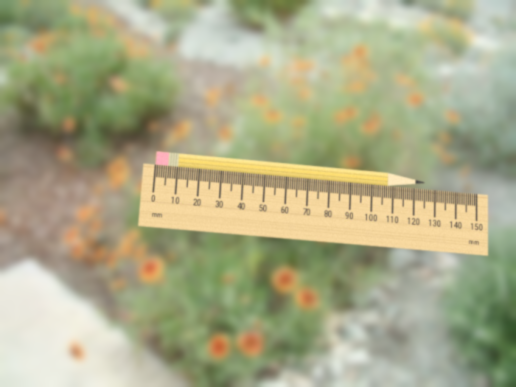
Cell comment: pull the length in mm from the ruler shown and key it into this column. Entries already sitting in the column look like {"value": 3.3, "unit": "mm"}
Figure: {"value": 125, "unit": "mm"}
